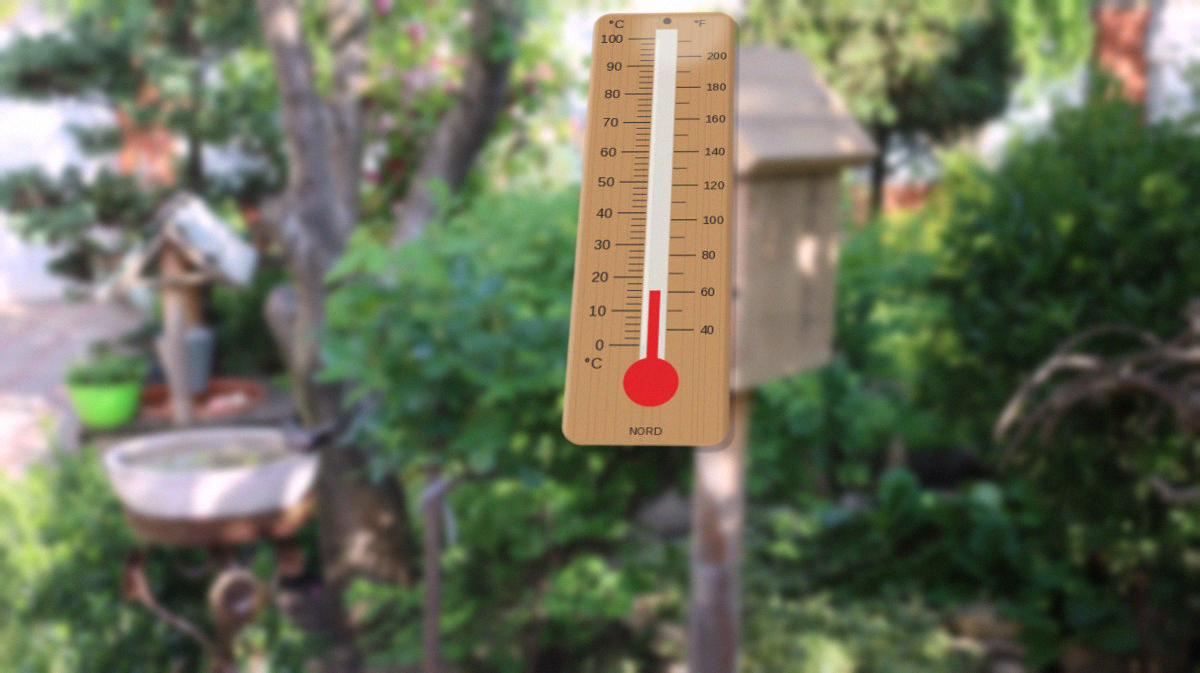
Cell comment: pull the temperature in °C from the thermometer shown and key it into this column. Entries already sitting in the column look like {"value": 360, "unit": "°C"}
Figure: {"value": 16, "unit": "°C"}
